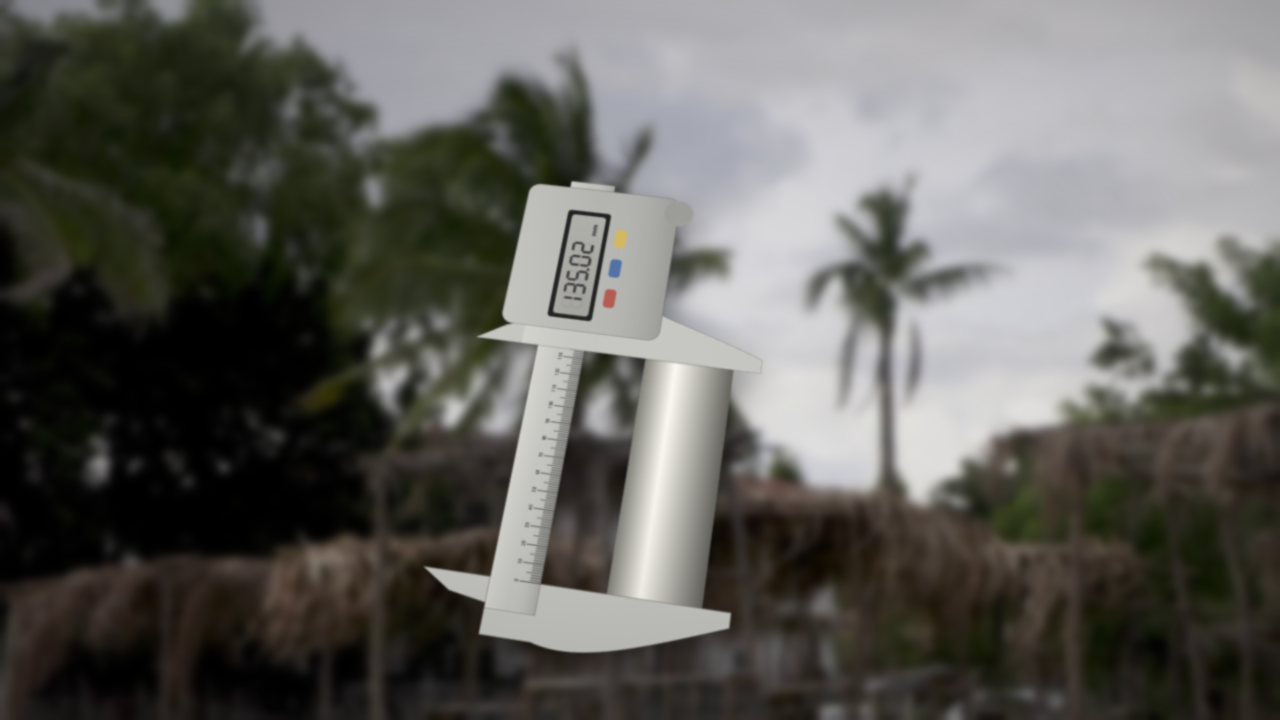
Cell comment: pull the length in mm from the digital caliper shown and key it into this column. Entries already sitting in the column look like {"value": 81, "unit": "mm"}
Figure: {"value": 135.02, "unit": "mm"}
